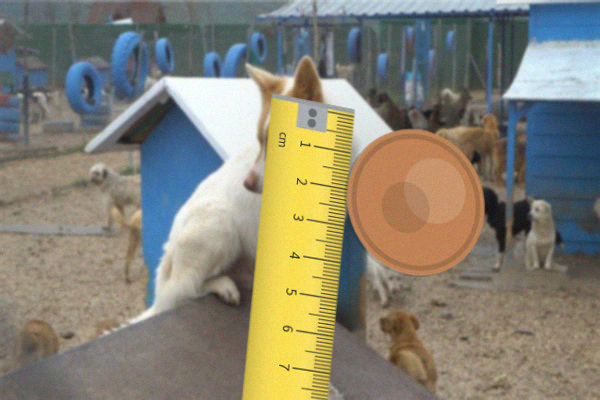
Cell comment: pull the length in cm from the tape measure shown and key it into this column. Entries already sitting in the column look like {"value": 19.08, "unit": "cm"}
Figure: {"value": 4, "unit": "cm"}
